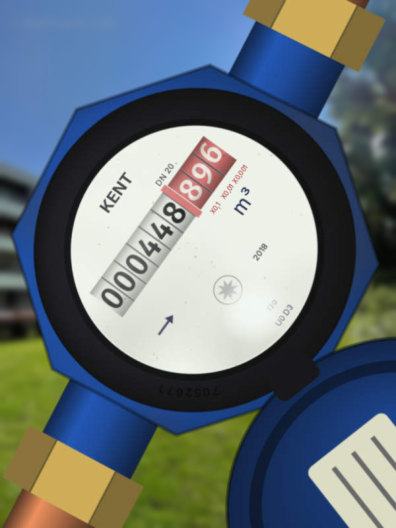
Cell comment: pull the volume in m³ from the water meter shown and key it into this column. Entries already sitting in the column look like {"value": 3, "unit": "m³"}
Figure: {"value": 448.896, "unit": "m³"}
